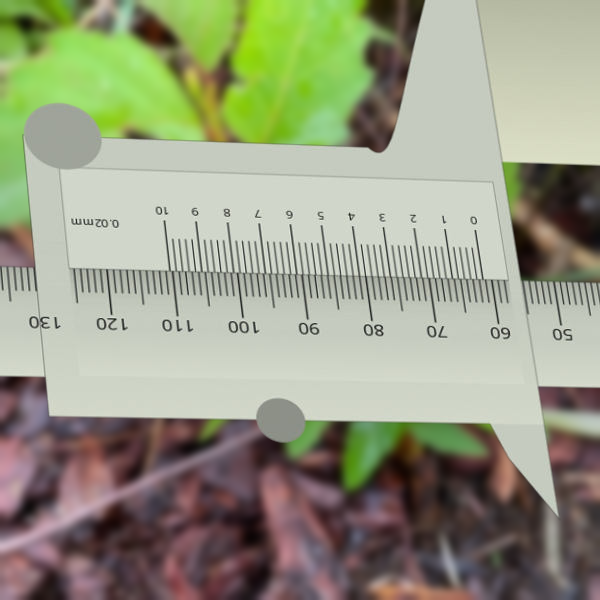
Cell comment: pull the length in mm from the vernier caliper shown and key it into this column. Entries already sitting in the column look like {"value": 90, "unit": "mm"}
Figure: {"value": 61.4, "unit": "mm"}
